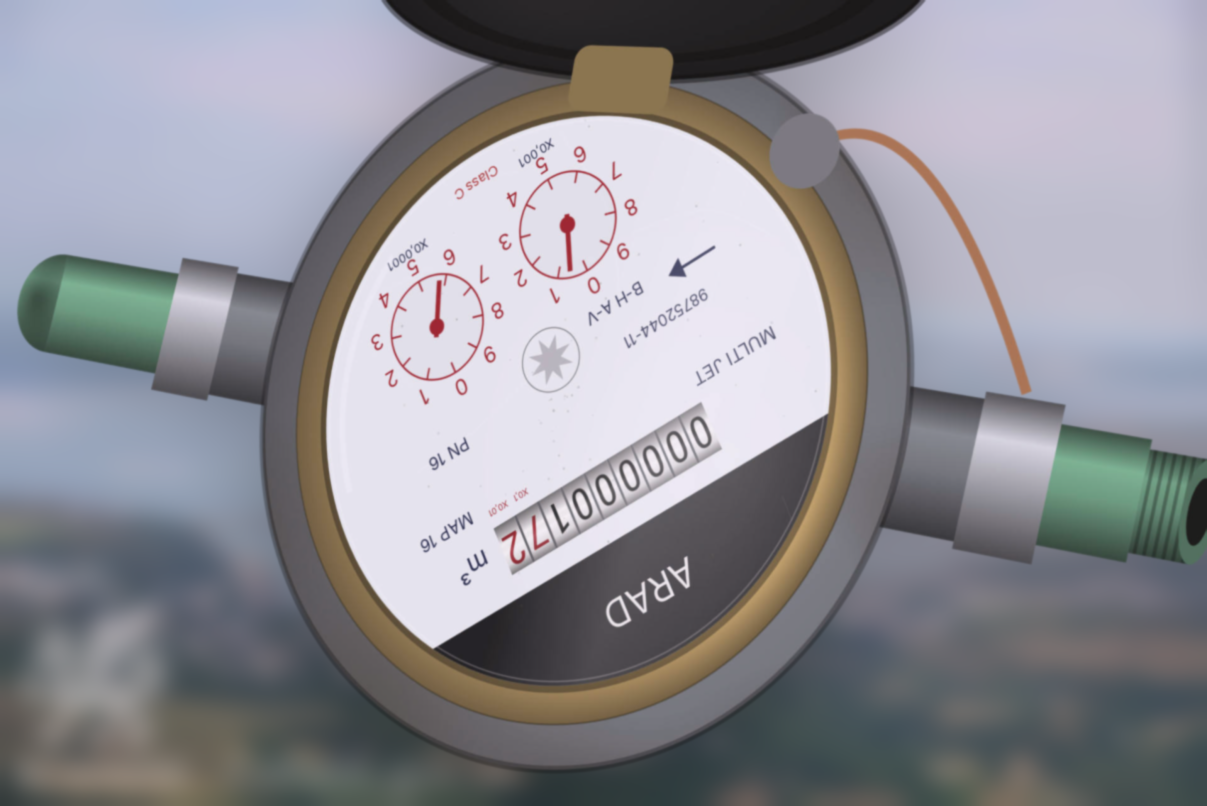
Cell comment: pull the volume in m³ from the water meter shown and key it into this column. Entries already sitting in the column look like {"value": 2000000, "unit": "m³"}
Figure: {"value": 1.7205, "unit": "m³"}
